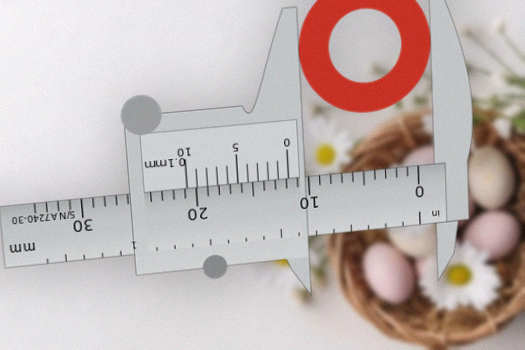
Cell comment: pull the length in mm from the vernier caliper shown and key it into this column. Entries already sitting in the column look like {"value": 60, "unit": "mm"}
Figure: {"value": 11.8, "unit": "mm"}
